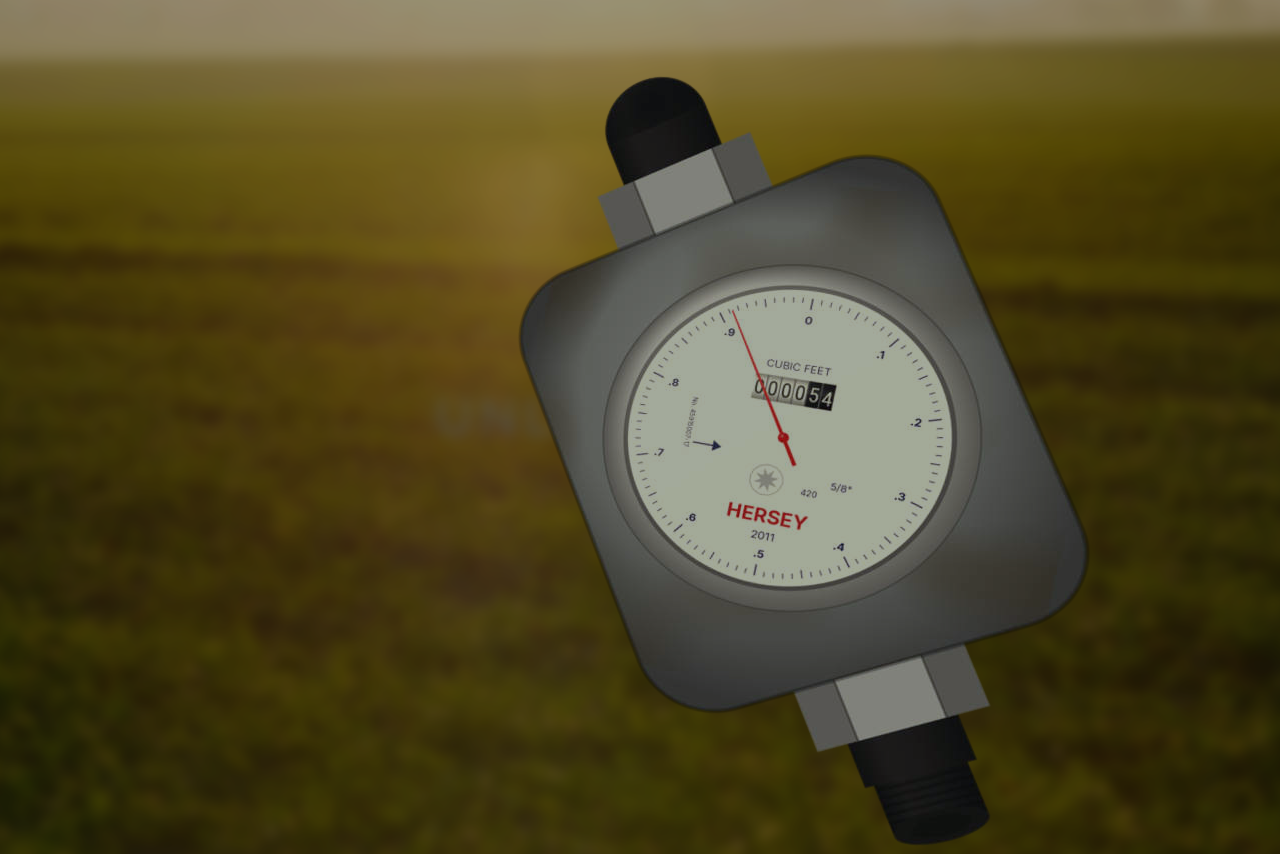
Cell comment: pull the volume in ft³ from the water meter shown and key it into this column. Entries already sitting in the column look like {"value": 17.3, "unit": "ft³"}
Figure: {"value": 53.91, "unit": "ft³"}
